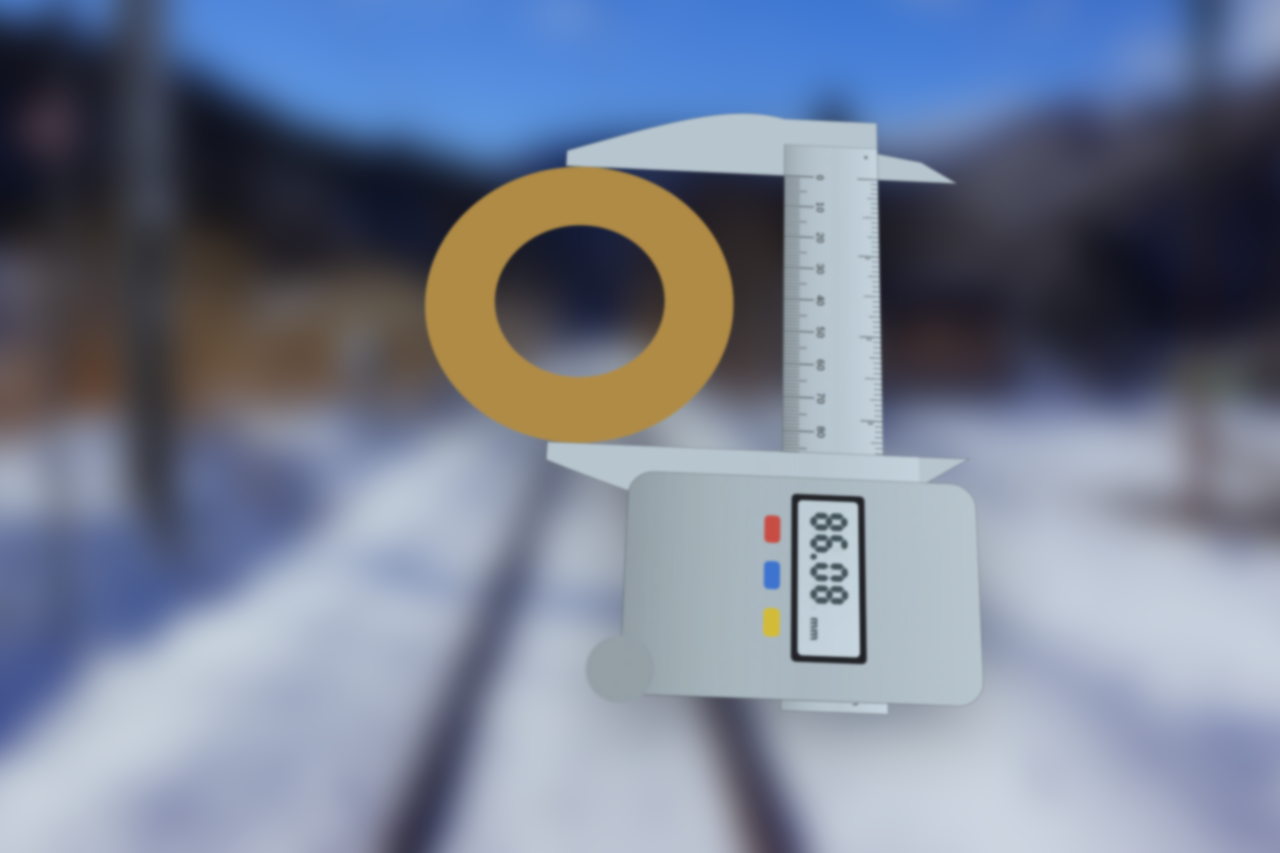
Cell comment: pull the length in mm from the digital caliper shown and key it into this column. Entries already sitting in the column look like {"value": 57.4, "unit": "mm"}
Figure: {"value": 86.08, "unit": "mm"}
